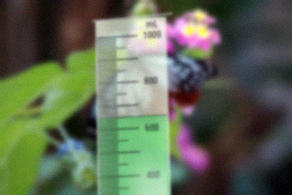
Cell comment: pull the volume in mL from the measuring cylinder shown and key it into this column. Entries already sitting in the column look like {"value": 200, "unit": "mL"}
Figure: {"value": 650, "unit": "mL"}
